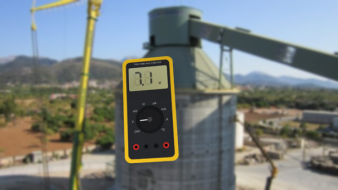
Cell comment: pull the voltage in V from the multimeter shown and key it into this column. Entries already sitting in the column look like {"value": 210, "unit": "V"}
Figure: {"value": 7.1, "unit": "V"}
